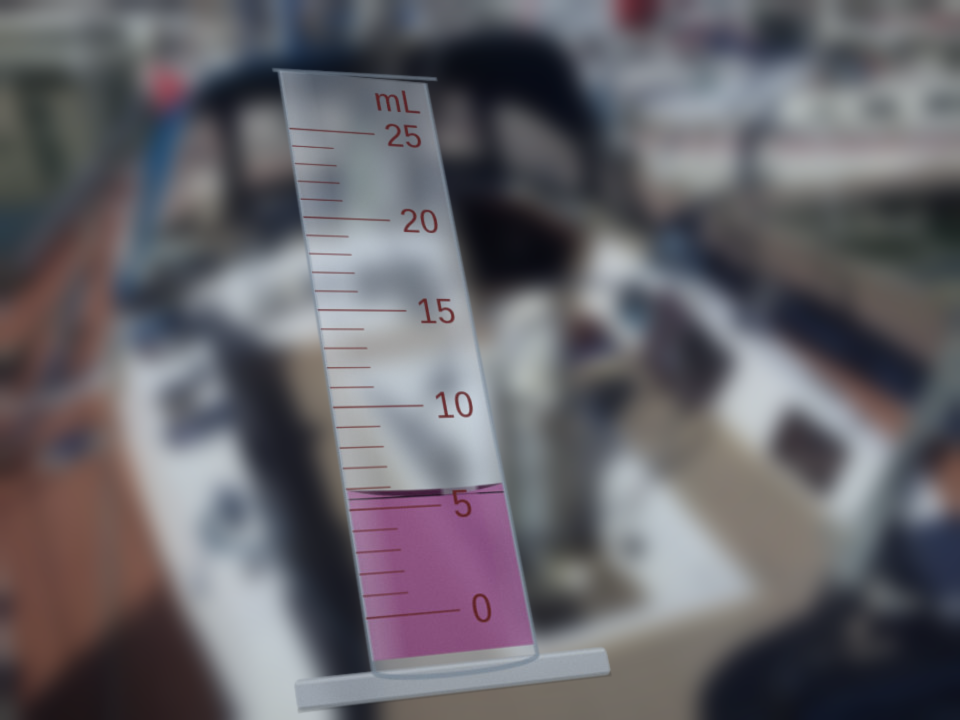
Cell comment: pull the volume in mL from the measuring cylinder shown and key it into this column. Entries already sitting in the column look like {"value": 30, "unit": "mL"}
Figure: {"value": 5.5, "unit": "mL"}
